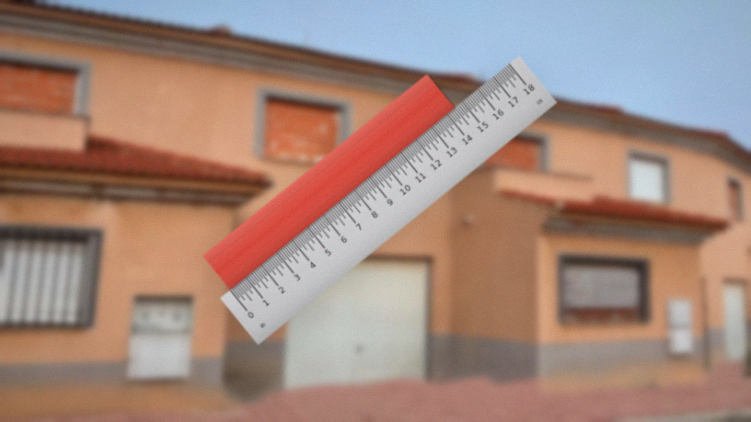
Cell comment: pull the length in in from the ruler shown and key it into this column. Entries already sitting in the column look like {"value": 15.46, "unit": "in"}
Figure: {"value": 14.5, "unit": "in"}
